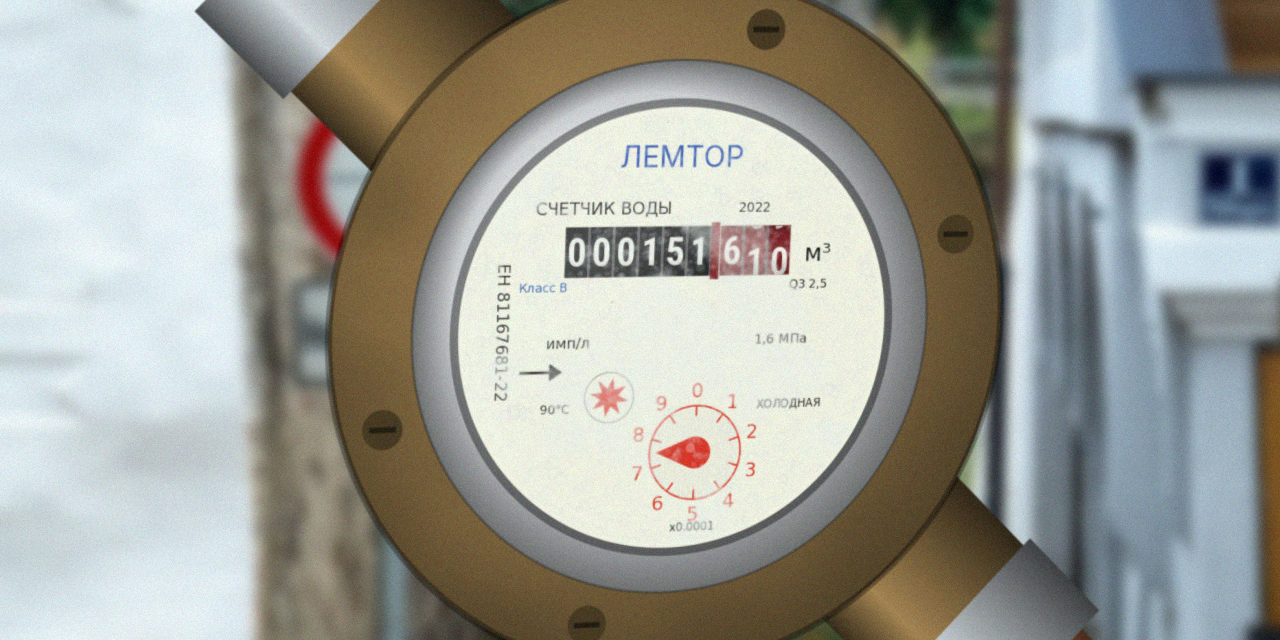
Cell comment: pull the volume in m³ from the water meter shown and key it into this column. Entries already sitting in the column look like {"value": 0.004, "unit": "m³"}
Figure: {"value": 151.6097, "unit": "m³"}
